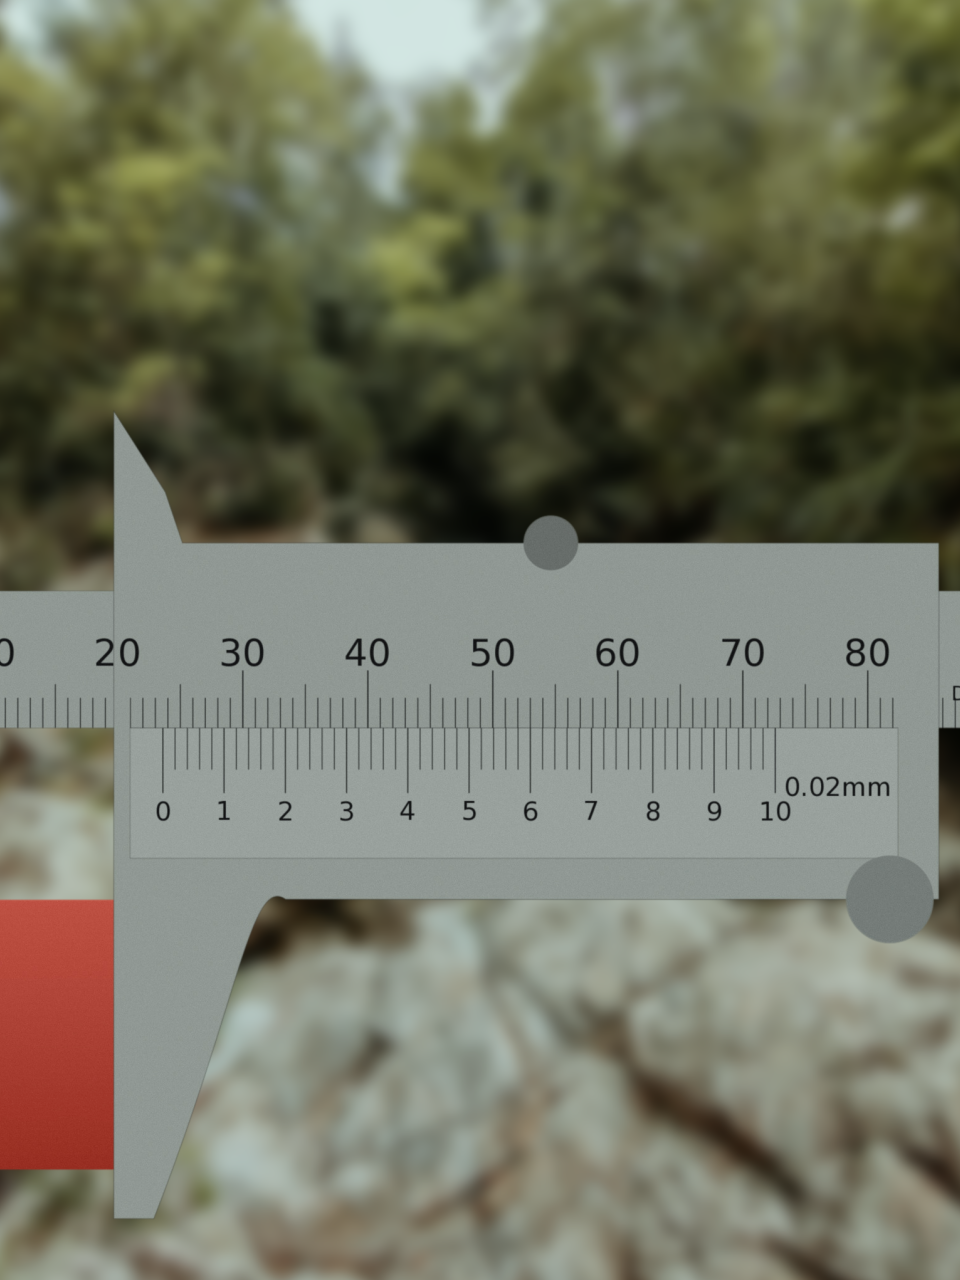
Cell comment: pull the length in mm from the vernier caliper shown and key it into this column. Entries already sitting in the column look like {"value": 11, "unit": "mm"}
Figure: {"value": 23.6, "unit": "mm"}
